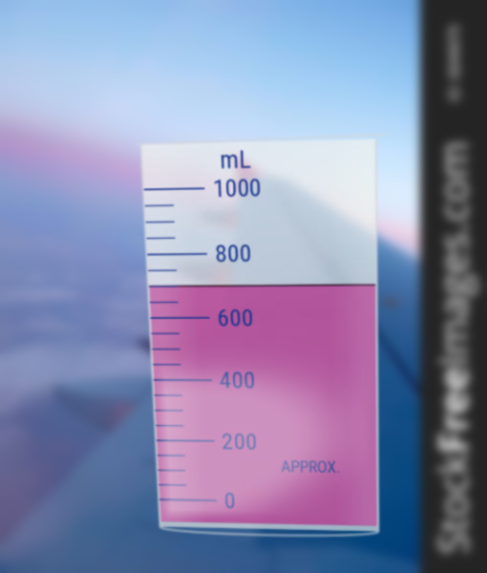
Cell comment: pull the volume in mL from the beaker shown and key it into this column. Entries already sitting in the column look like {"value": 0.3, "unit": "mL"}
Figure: {"value": 700, "unit": "mL"}
